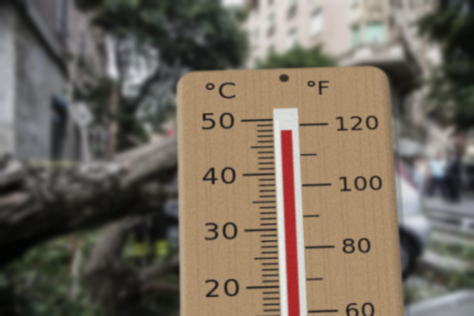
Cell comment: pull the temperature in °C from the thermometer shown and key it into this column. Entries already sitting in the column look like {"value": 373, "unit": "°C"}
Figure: {"value": 48, "unit": "°C"}
